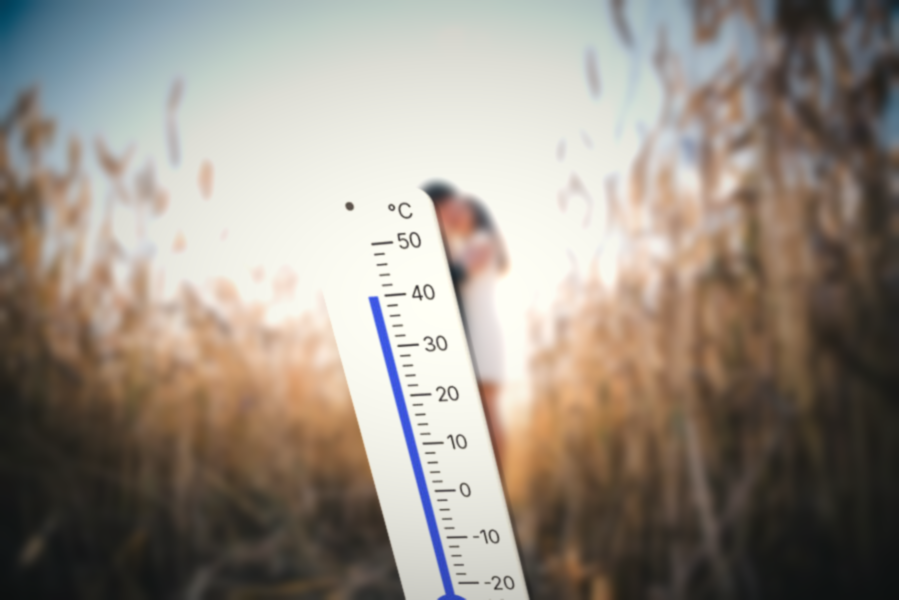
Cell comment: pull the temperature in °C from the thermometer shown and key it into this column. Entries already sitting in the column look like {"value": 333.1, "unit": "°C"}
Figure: {"value": 40, "unit": "°C"}
